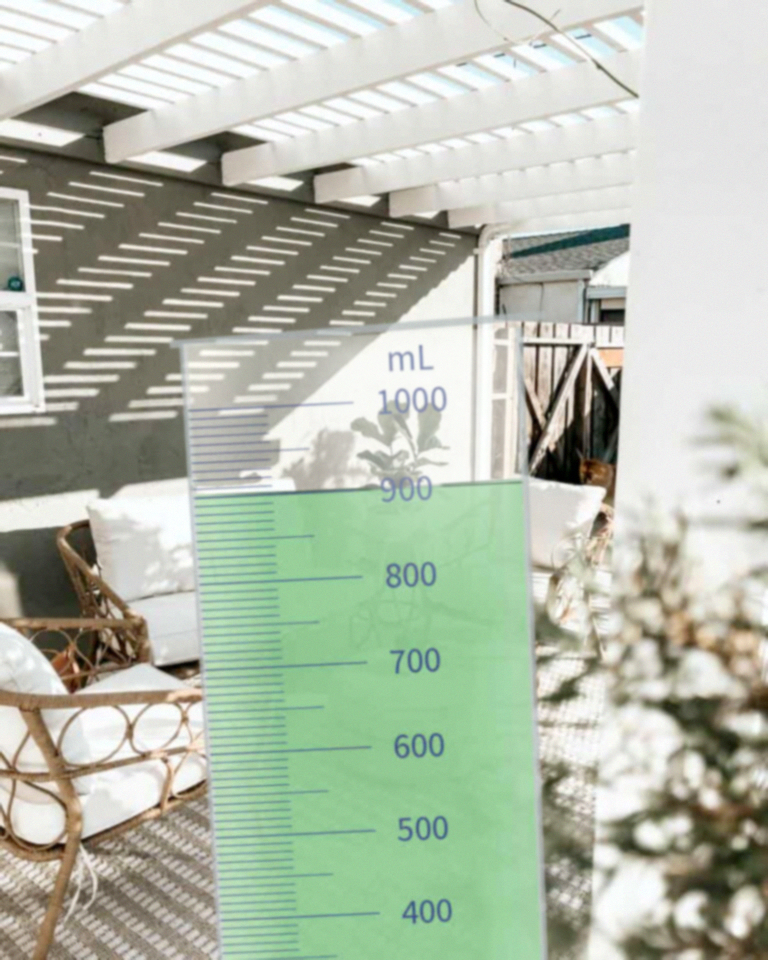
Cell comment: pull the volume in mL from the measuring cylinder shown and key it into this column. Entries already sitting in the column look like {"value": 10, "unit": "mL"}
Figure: {"value": 900, "unit": "mL"}
